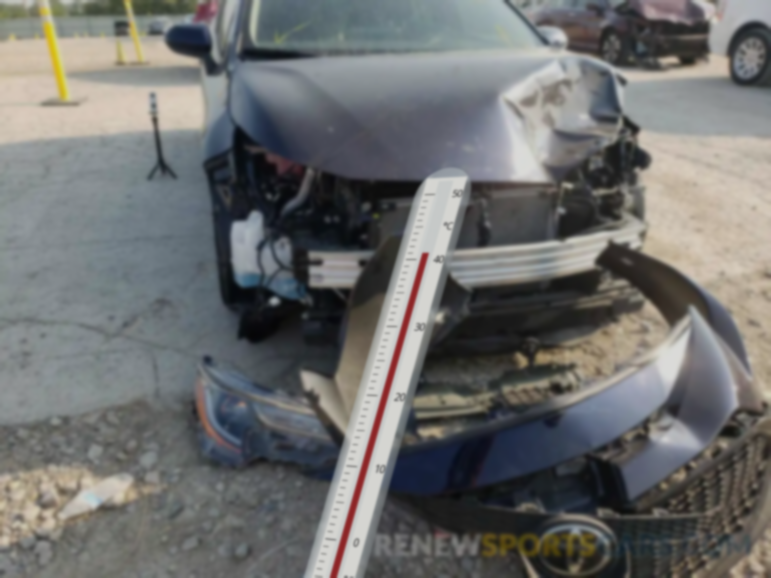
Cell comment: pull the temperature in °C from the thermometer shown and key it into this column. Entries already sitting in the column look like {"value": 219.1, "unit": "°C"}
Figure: {"value": 41, "unit": "°C"}
